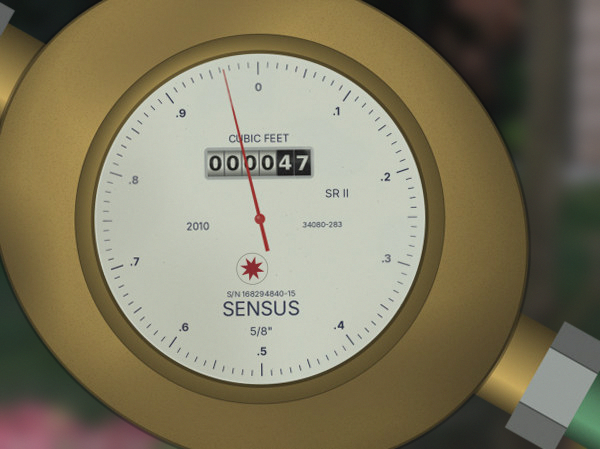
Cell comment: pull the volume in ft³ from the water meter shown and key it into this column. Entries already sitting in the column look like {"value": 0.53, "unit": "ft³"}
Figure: {"value": 46.96, "unit": "ft³"}
